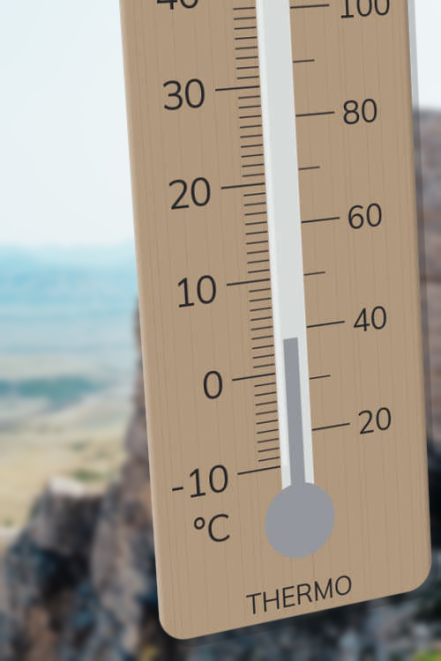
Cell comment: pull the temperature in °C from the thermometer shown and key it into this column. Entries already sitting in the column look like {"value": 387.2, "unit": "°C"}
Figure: {"value": 3.5, "unit": "°C"}
